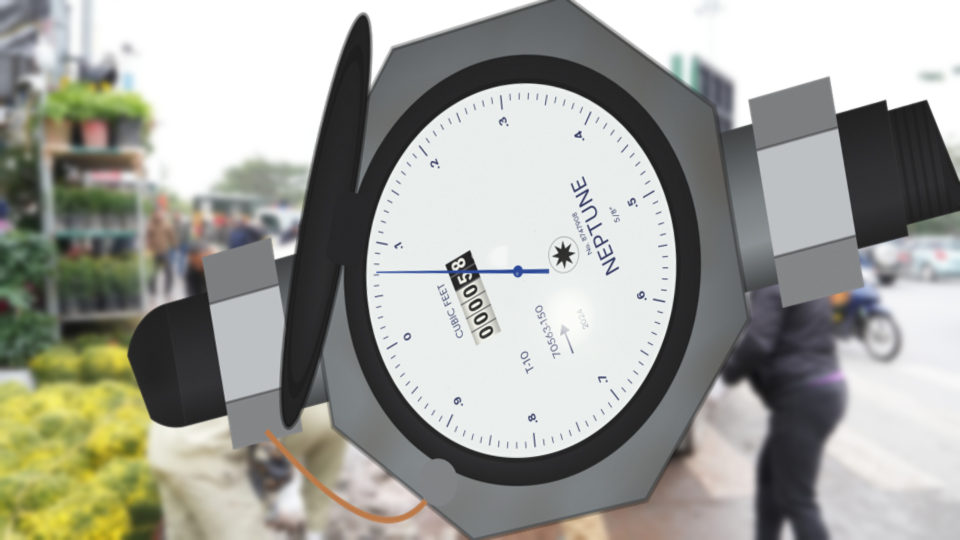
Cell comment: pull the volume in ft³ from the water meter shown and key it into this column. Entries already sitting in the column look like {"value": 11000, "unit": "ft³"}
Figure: {"value": 58.07, "unit": "ft³"}
